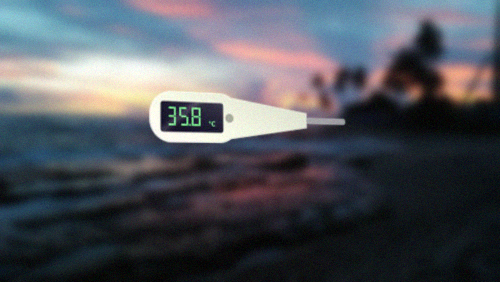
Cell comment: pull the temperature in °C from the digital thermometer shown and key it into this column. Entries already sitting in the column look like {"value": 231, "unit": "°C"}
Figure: {"value": 35.8, "unit": "°C"}
